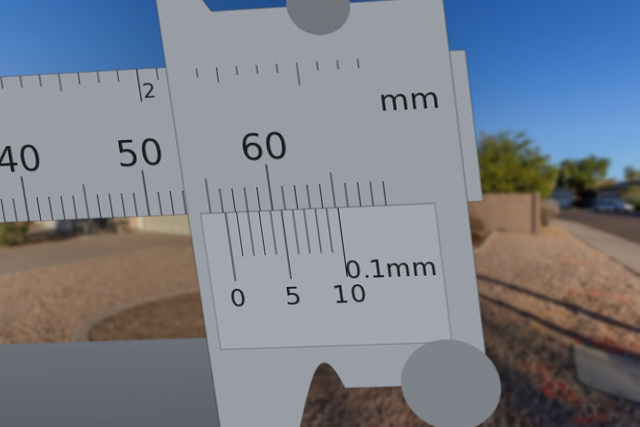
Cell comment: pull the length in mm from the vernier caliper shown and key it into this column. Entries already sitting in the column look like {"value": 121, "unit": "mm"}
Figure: {"value": 56.2, "unit": "mm"}
